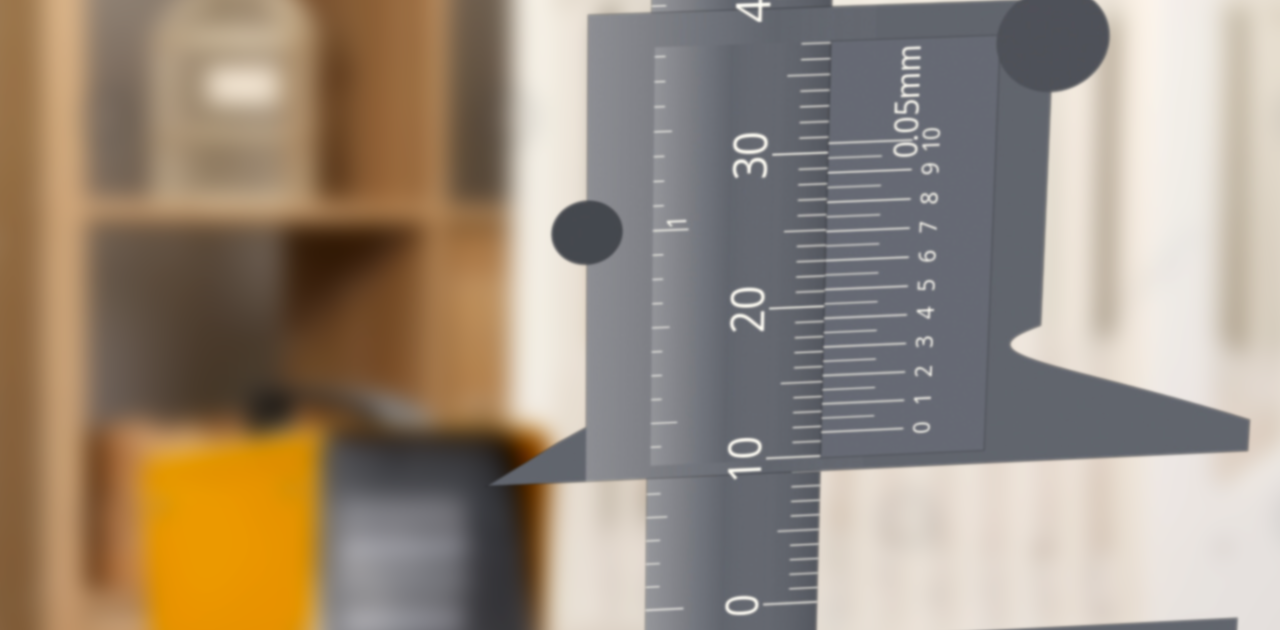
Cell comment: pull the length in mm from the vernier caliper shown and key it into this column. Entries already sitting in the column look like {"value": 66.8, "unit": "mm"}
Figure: {"value": 11.6, "unit": "mm"}
